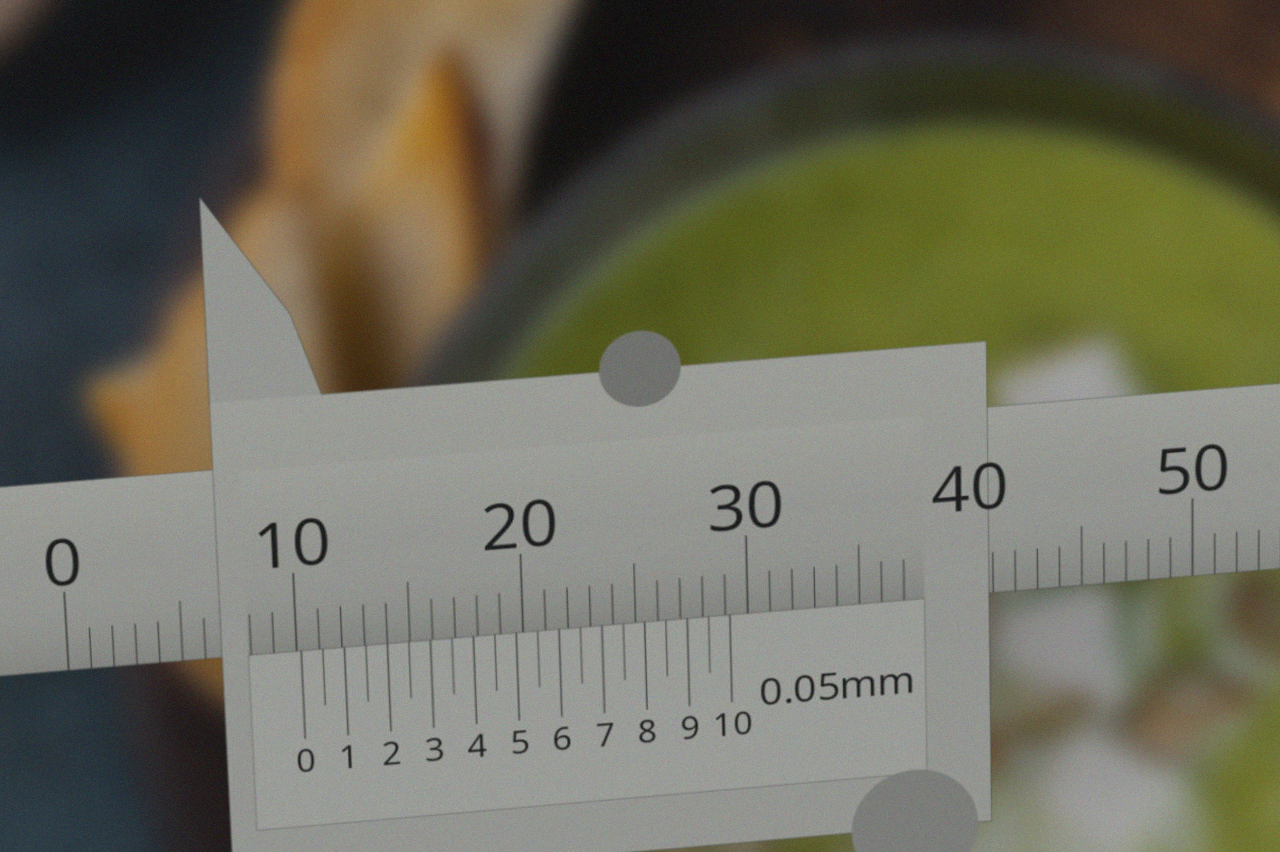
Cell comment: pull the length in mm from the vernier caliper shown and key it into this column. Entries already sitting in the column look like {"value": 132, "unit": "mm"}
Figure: {"value": 10.2, "unit": "mm"}
